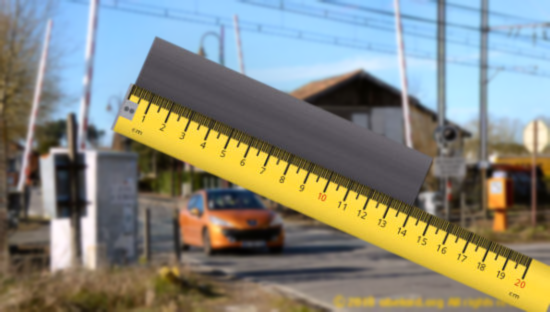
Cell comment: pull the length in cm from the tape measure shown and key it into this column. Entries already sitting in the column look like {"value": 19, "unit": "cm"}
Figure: {"value": 14, "unit": "cm"}
